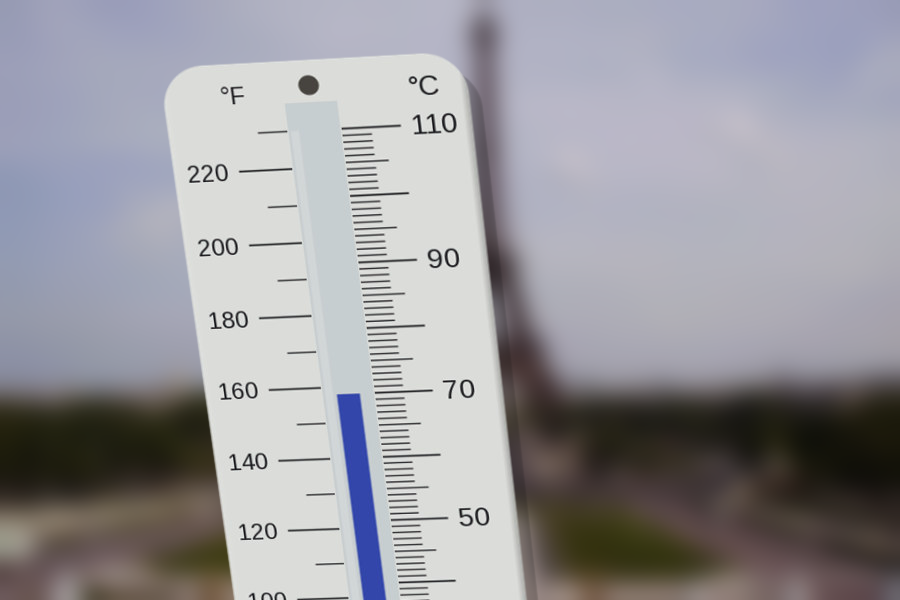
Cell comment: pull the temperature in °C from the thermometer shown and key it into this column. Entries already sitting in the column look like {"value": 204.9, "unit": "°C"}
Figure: {"value": 70, "unit": "°C"}
